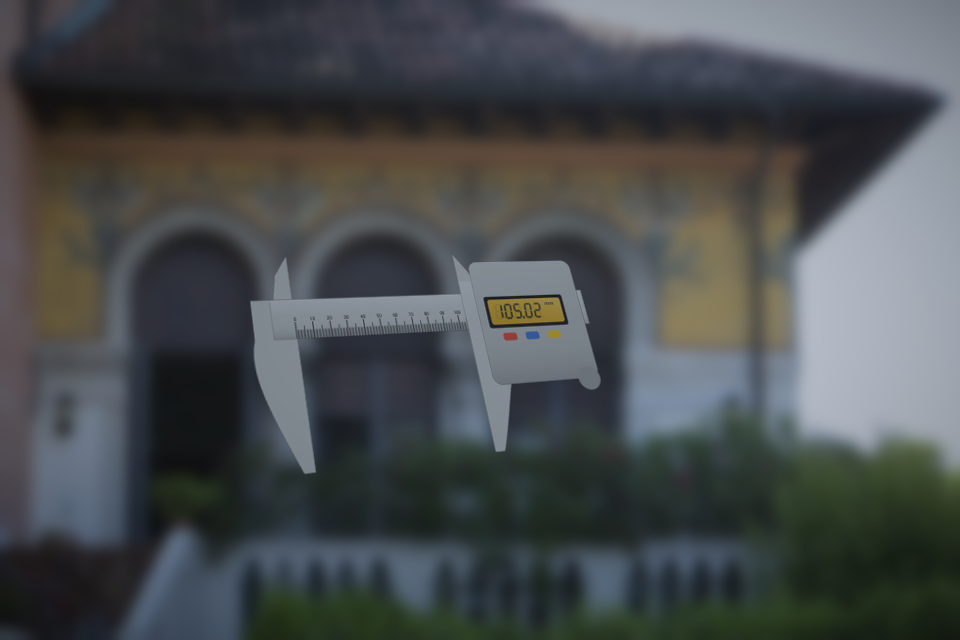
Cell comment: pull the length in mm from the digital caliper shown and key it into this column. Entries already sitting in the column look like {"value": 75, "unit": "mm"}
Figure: {"value": 105.02, "unit": "mm"}
